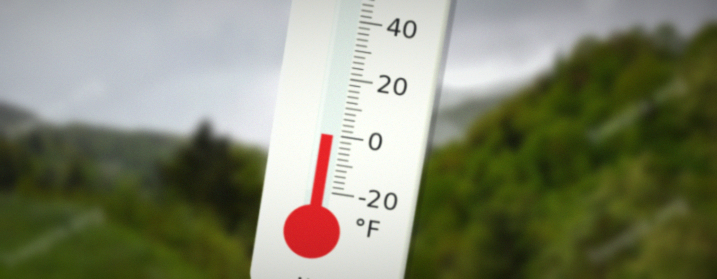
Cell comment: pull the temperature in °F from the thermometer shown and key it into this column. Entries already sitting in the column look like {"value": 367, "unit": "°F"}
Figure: {"value": 0, "unit": "°F"}
